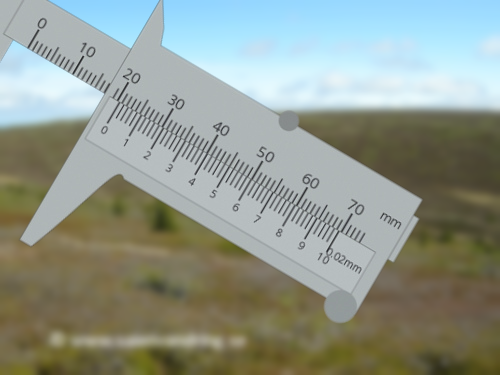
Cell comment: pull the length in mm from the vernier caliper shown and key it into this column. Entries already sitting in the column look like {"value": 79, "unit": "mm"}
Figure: {"value": 20.5, "unit": "mm"}
